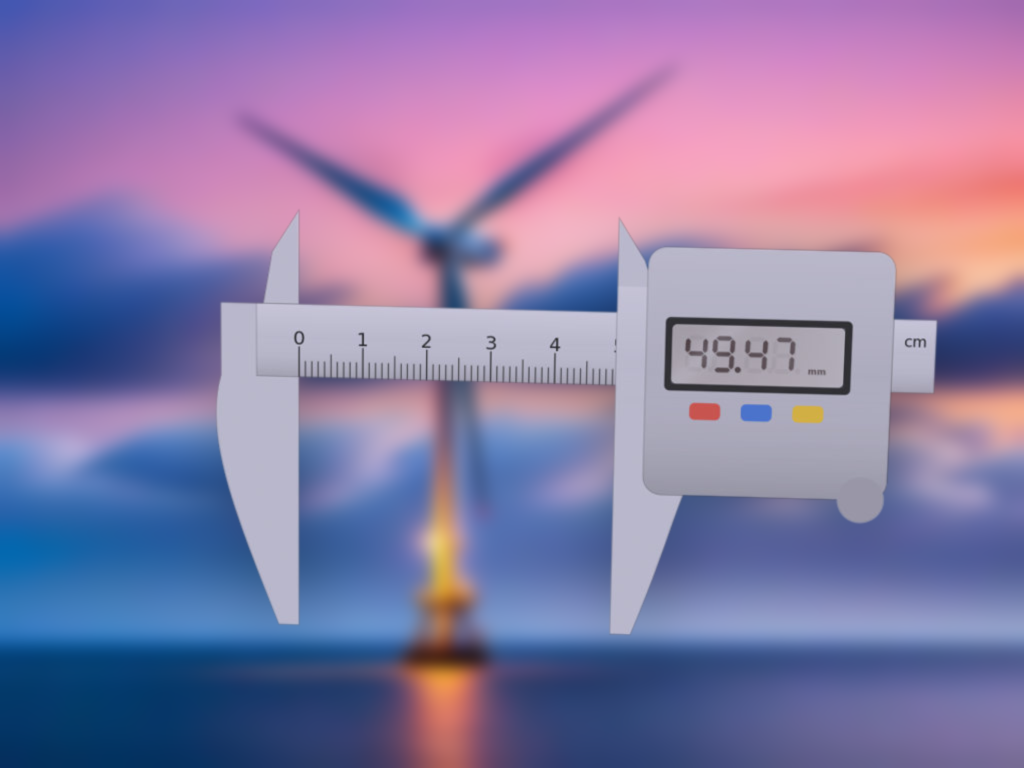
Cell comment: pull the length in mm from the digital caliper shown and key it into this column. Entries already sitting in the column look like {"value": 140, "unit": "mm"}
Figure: {"value": 49.47, "unit": "mm"}
